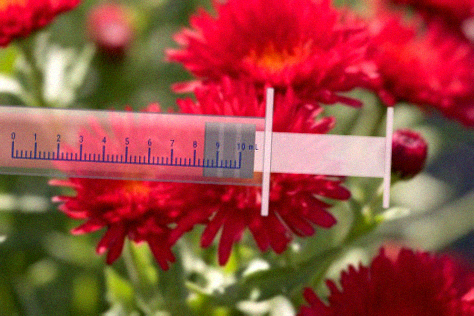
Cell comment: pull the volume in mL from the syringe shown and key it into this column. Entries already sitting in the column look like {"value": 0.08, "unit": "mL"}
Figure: {"value": 8.4, "unit": "mL"}
